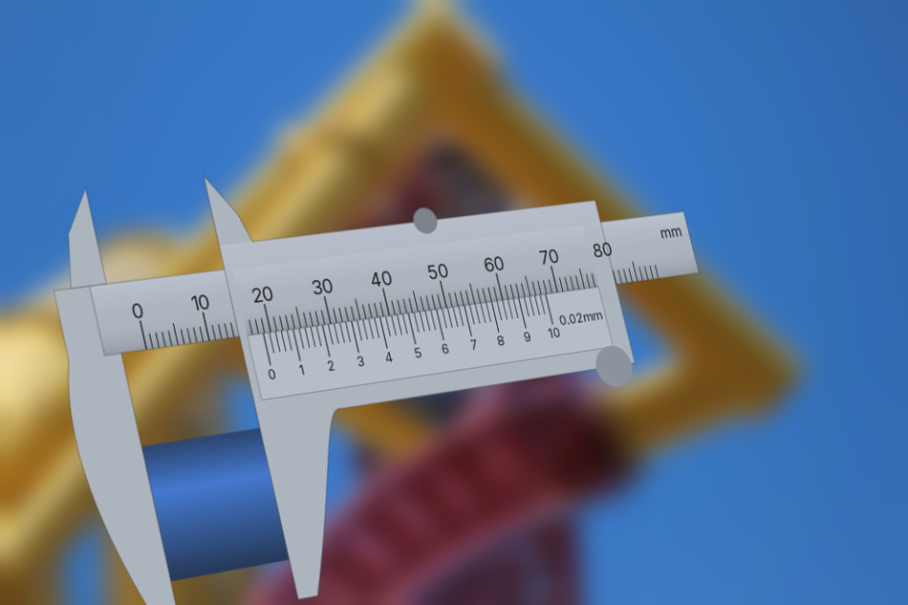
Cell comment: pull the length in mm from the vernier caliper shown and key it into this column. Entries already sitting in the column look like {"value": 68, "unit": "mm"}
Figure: {"value": 18.8, "unit": "mm"}
